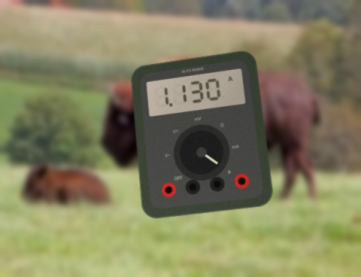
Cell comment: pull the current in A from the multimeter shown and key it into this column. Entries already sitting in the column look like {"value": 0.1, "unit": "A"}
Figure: {"value": 1.130, "unit": "A"}
